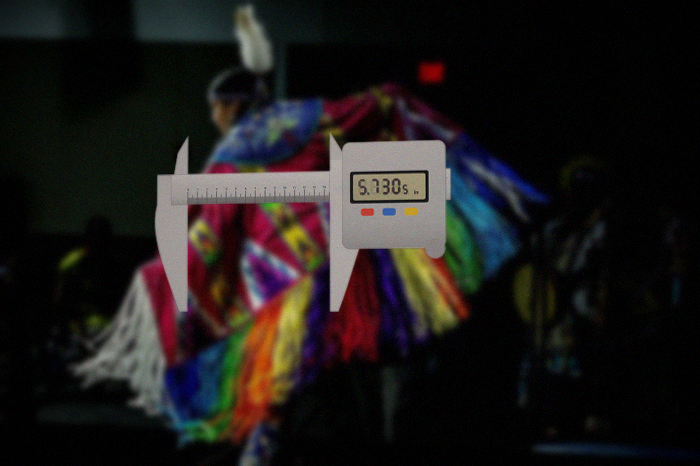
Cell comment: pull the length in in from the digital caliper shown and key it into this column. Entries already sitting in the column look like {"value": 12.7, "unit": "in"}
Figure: {"value": 5.7305, "unit": "in"}
